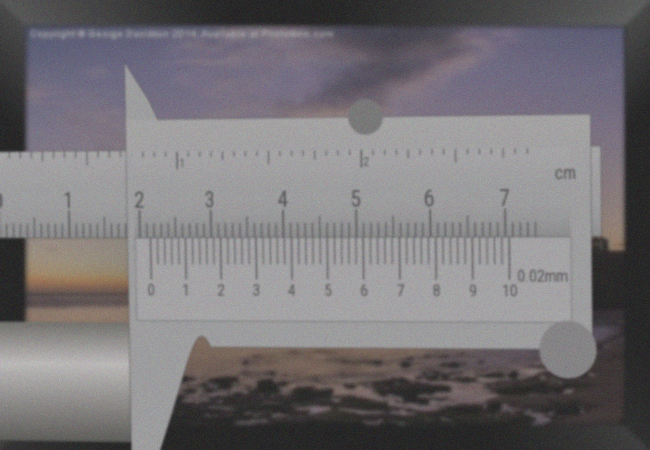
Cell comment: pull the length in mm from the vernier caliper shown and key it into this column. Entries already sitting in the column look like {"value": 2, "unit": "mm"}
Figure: {"value": 21.5, "unit": "mm"}
